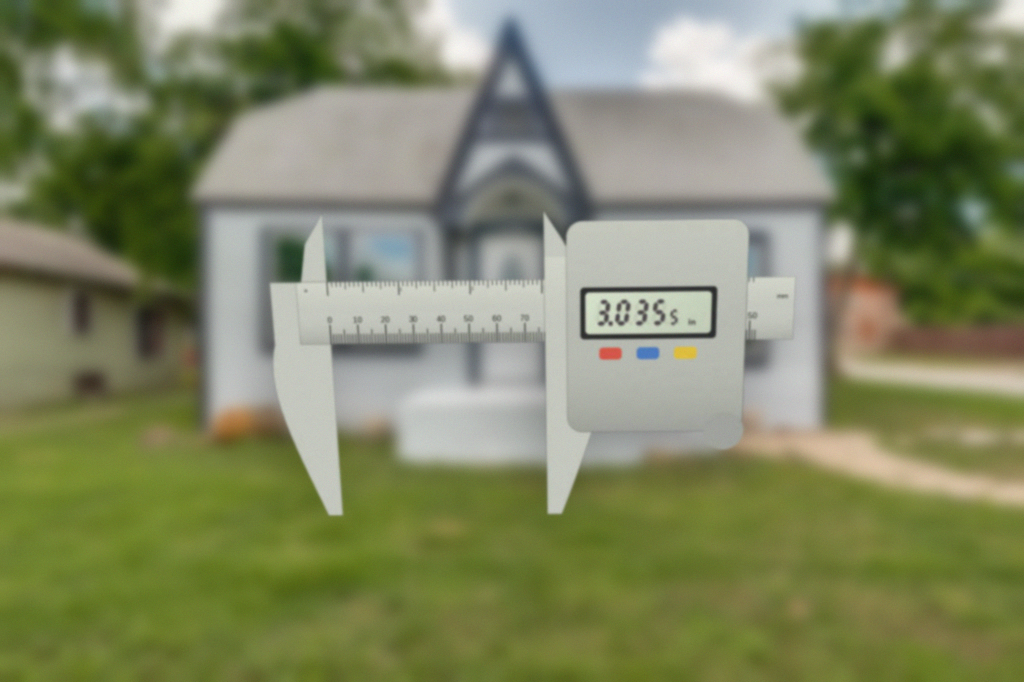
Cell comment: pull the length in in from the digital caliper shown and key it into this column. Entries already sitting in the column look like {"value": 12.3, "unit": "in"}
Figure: {"value": 3.0355, "unit": "in"}
